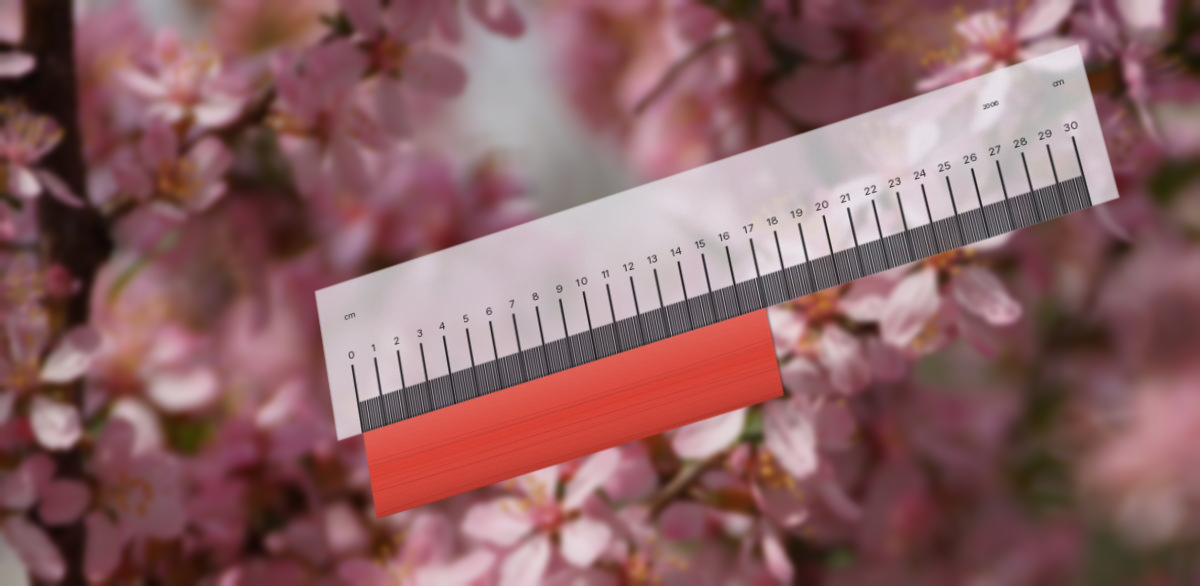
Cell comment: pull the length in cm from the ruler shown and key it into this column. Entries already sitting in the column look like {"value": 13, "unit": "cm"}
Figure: {"value": 17, "unit": "cm"}
